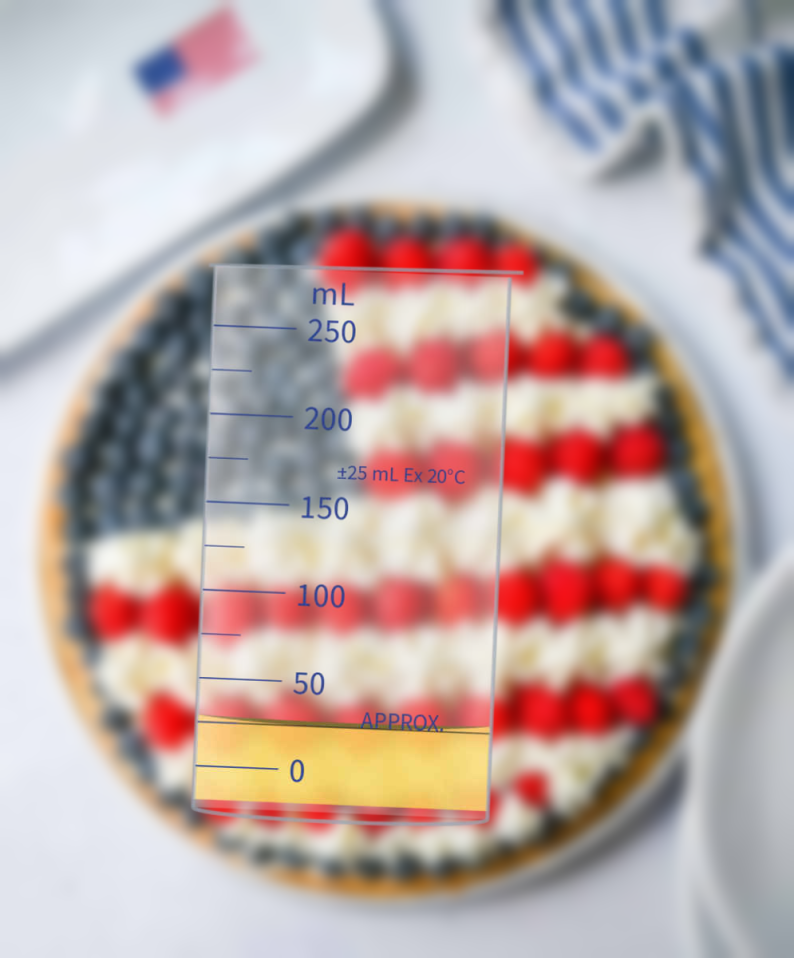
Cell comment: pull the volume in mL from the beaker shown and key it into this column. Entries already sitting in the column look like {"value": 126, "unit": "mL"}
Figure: {"value": 25, "unit": "mL"}
